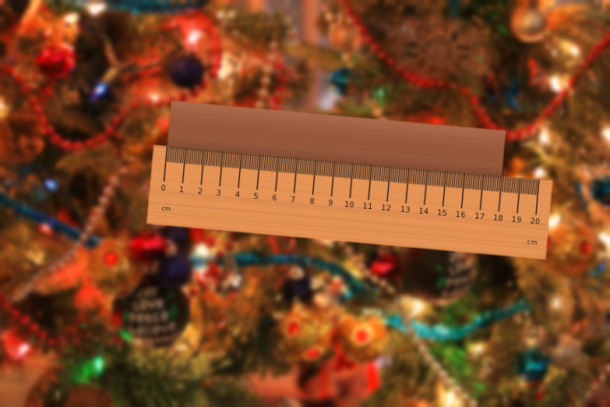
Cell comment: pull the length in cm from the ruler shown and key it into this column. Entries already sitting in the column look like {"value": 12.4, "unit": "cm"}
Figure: {"value": 18, "unit": "cm"}
